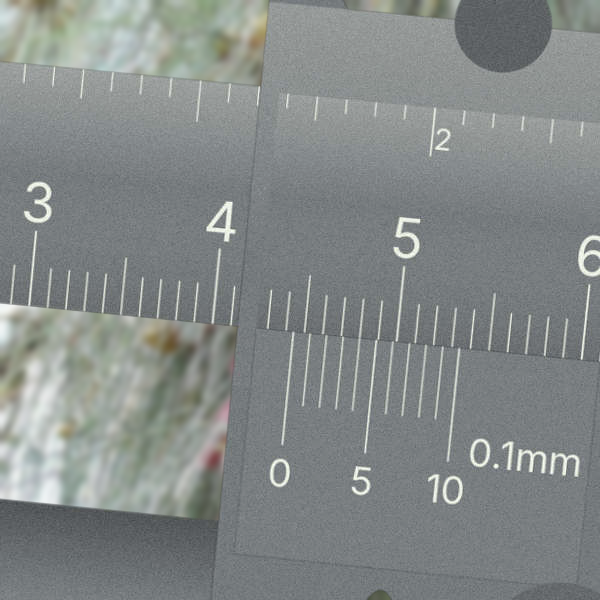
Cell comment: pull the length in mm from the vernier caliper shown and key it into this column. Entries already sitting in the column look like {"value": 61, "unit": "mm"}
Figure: {"value": 44.4, "unit": "mm"}
